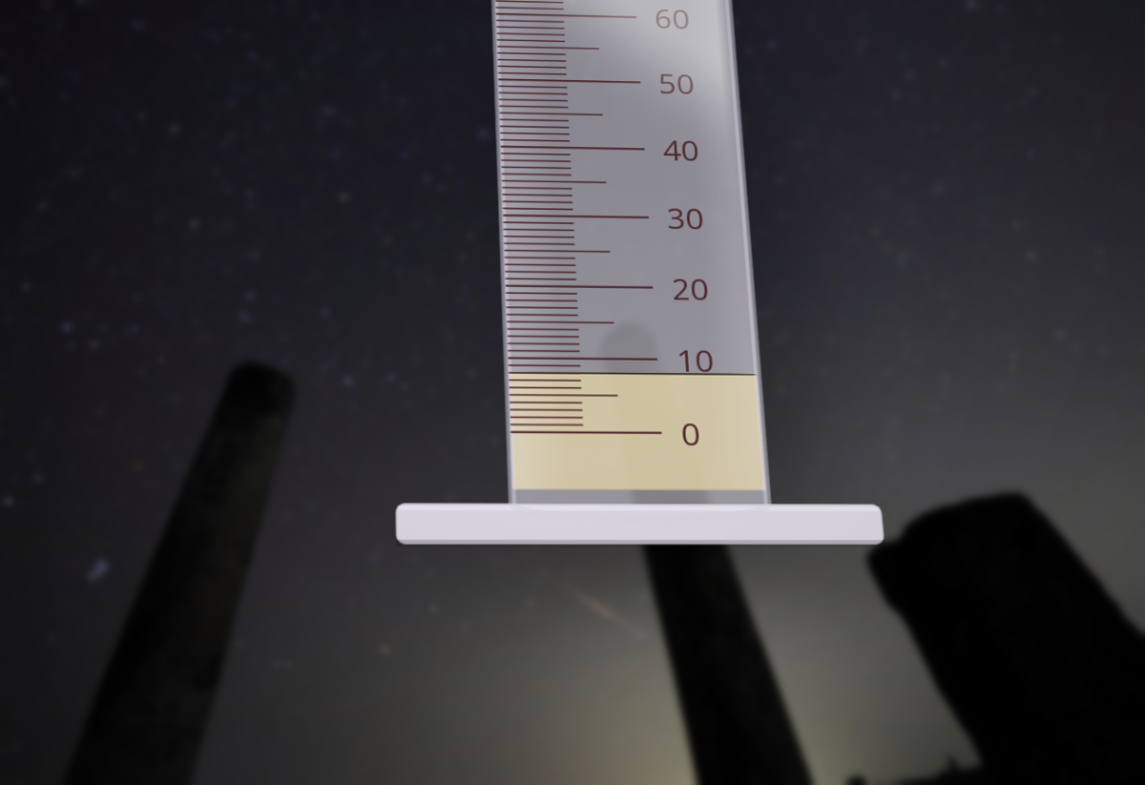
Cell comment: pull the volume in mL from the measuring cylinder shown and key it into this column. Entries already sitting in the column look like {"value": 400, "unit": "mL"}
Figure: {"value": 8, "unit": "mL"}
